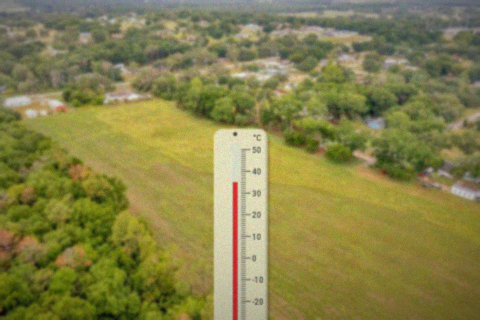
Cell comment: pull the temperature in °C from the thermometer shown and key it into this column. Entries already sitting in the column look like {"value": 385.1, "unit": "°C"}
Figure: {"value": 35, "unit": "°C"}
